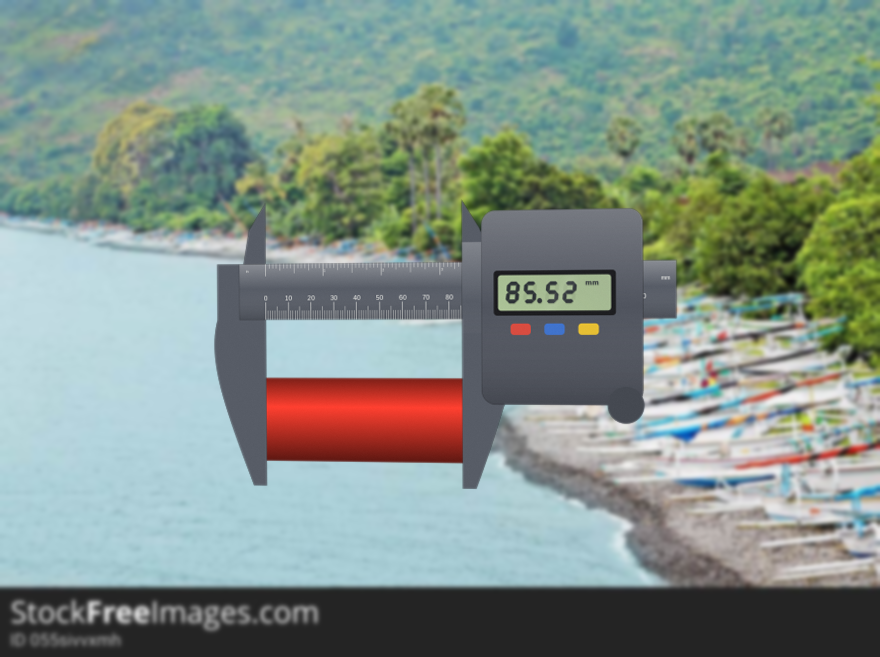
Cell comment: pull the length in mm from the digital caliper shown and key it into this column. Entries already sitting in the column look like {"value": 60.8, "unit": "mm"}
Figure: {"value": 85.52, "unit": "mm"}
